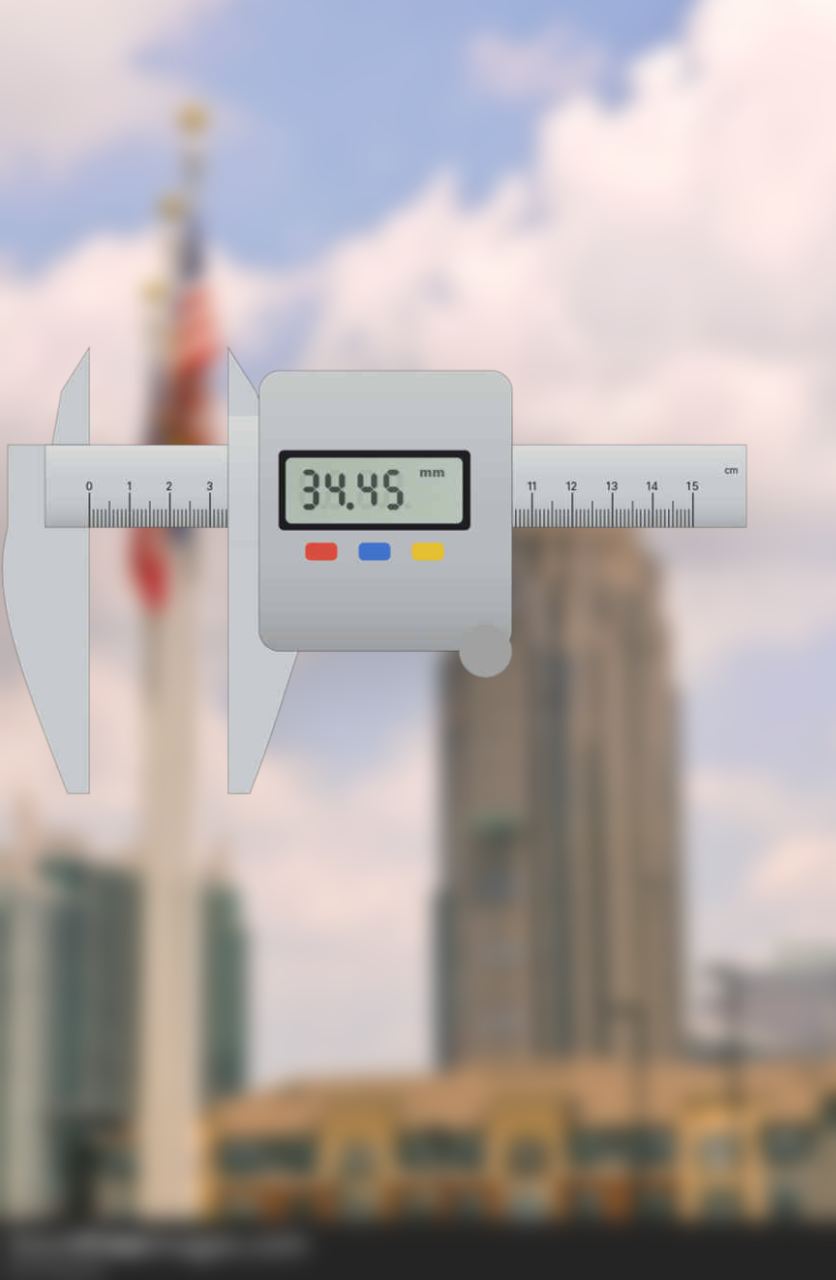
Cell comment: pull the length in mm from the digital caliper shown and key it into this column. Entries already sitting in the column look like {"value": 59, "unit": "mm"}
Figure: {"value": 34.45, "unit": "mm"}
